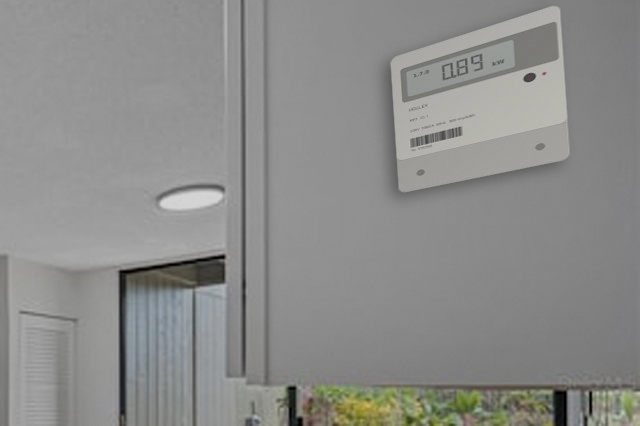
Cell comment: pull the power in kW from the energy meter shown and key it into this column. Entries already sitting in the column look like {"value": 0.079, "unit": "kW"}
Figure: {"value": 0.89, "unit": "kW"}
